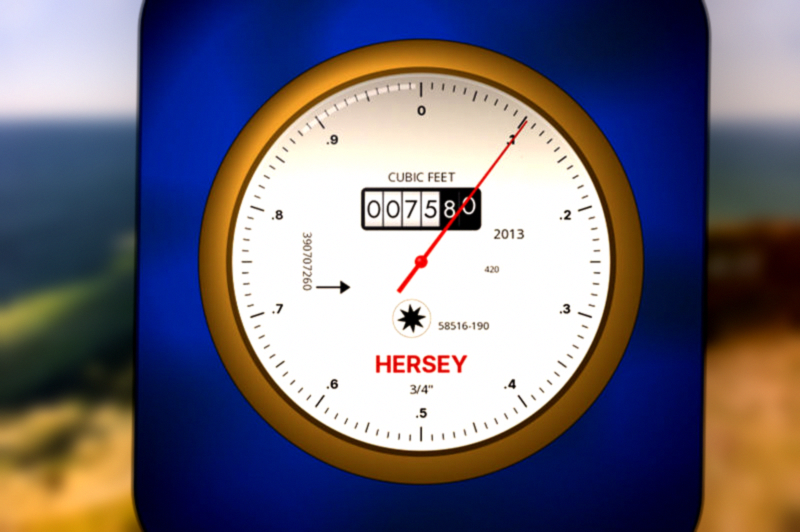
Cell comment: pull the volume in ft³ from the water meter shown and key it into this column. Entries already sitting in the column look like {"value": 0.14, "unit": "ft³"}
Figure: {"value": 7580.10, "unit": "ft³"}
